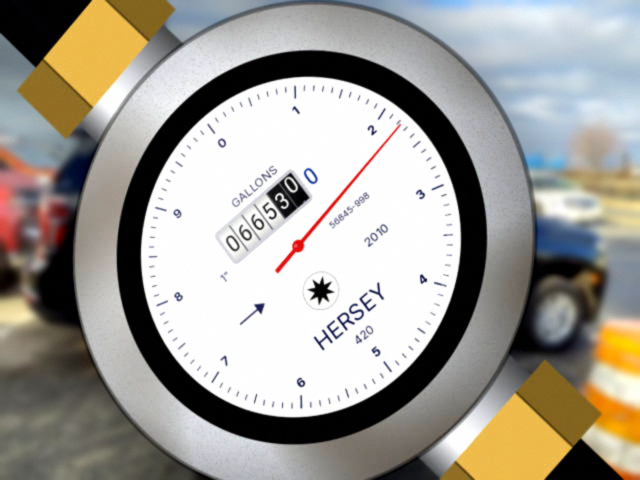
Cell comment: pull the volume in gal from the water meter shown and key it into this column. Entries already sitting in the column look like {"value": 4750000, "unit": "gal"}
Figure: {"value": 665302.2, "unit": "gal"}
